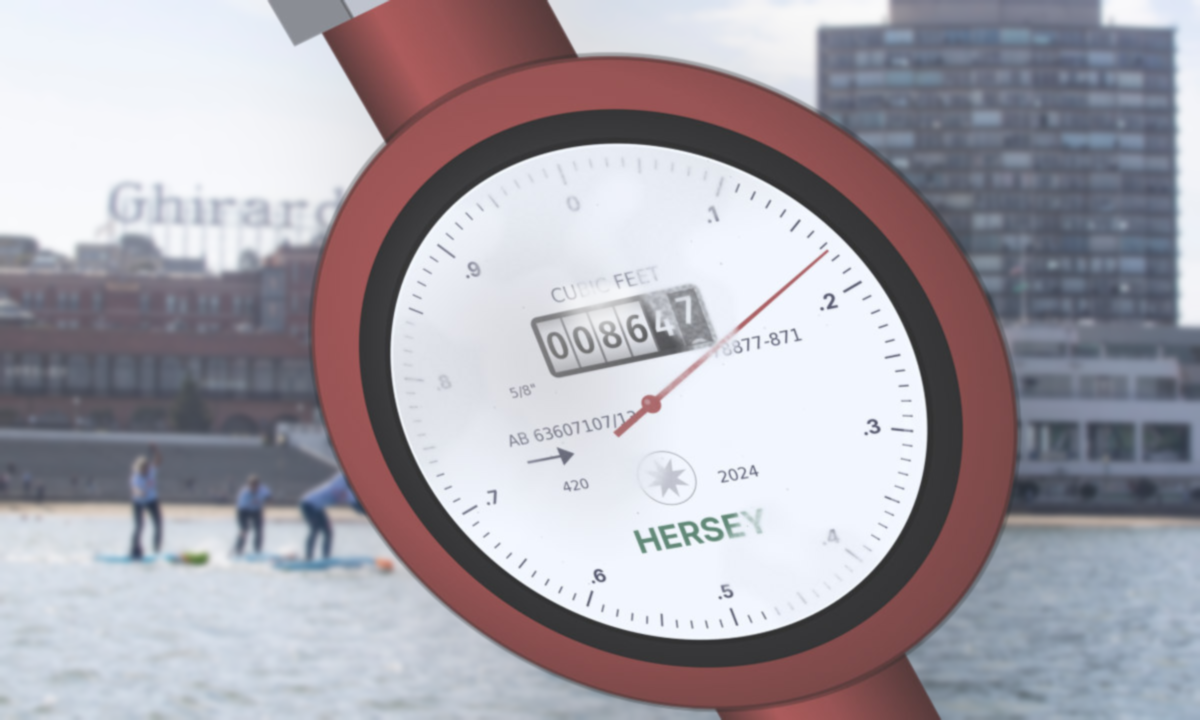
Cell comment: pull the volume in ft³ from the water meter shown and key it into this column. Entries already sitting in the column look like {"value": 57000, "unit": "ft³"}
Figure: {"value": 8647.17, "unit": "ft³"}
